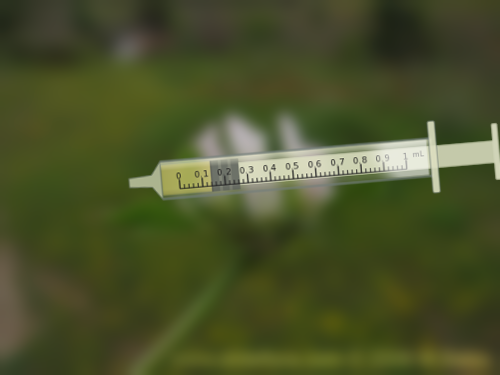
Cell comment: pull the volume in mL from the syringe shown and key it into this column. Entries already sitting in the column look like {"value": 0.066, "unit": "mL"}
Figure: {"value": 0.14, "unit": "mL"}
